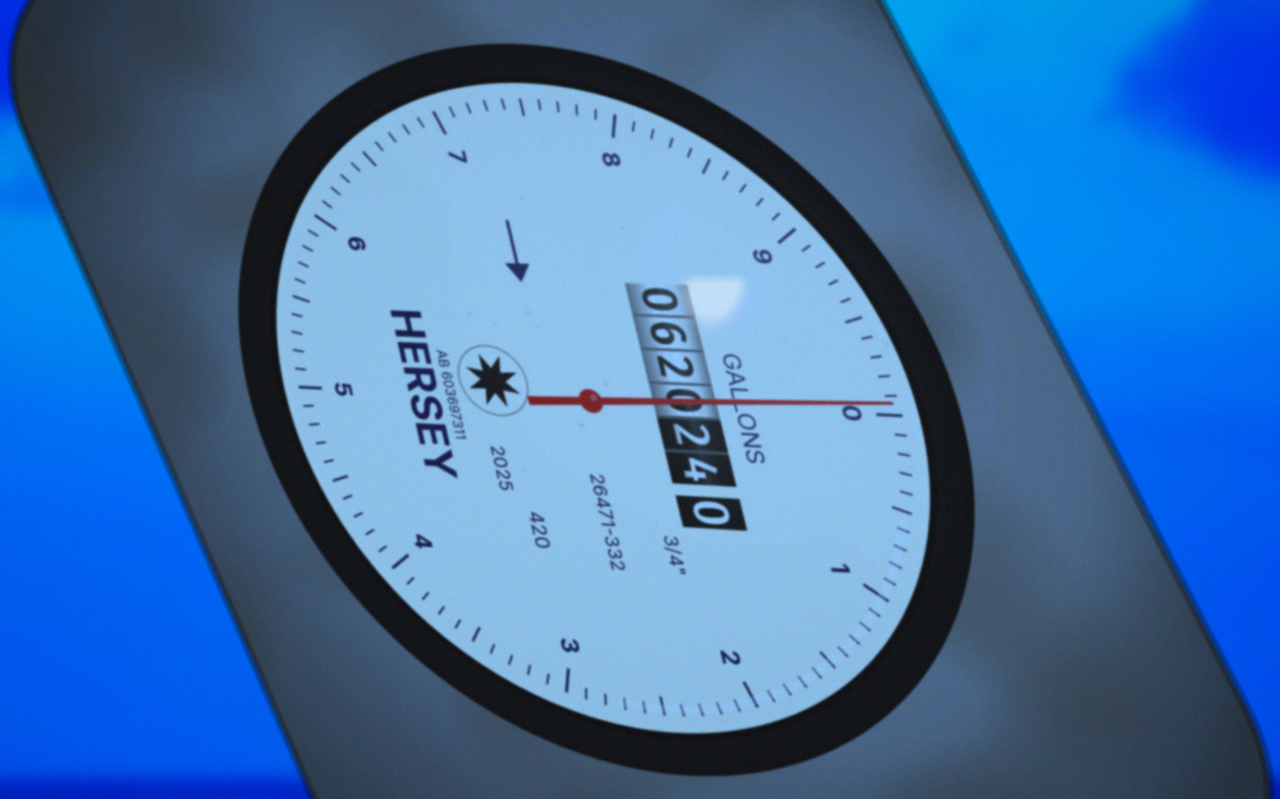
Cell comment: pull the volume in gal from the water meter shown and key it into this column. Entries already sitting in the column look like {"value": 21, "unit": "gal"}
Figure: {"value": 620239.9, "unit": "gal"}
